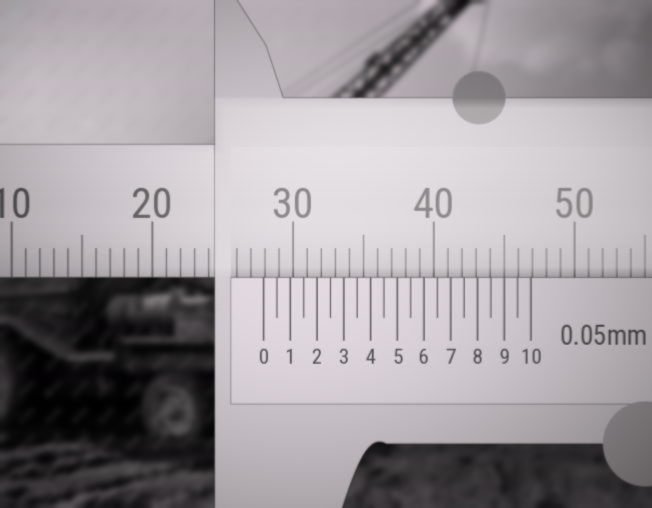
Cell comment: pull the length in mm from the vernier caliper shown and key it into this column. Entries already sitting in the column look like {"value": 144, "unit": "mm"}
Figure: {"value": 27.9, "unit": "mm"}
